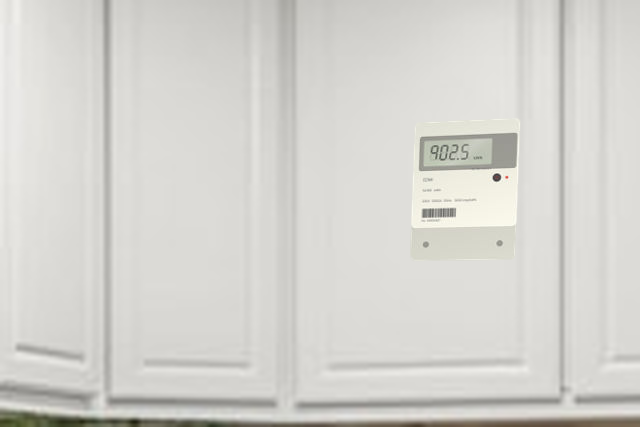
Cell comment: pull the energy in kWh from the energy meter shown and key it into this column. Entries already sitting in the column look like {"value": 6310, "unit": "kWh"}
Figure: {"value": 902.5, "unit": "kWh"}
